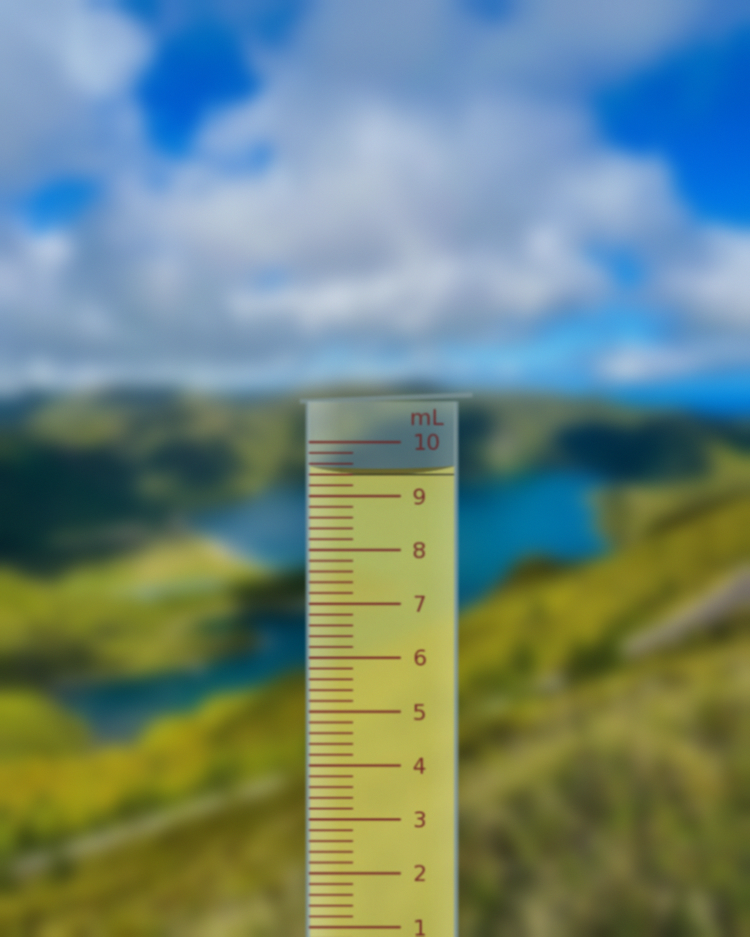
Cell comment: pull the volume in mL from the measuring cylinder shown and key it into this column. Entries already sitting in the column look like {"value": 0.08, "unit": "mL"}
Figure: {"value": 9.4, "unit": "mL"}
